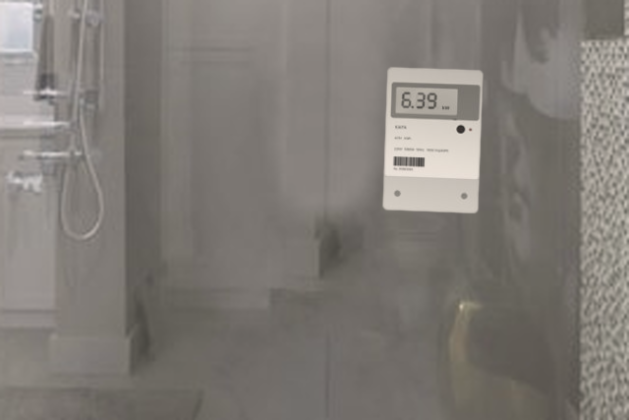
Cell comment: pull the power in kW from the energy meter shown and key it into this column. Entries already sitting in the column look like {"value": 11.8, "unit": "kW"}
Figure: {"value": 6.39, "unit": "kW"}
